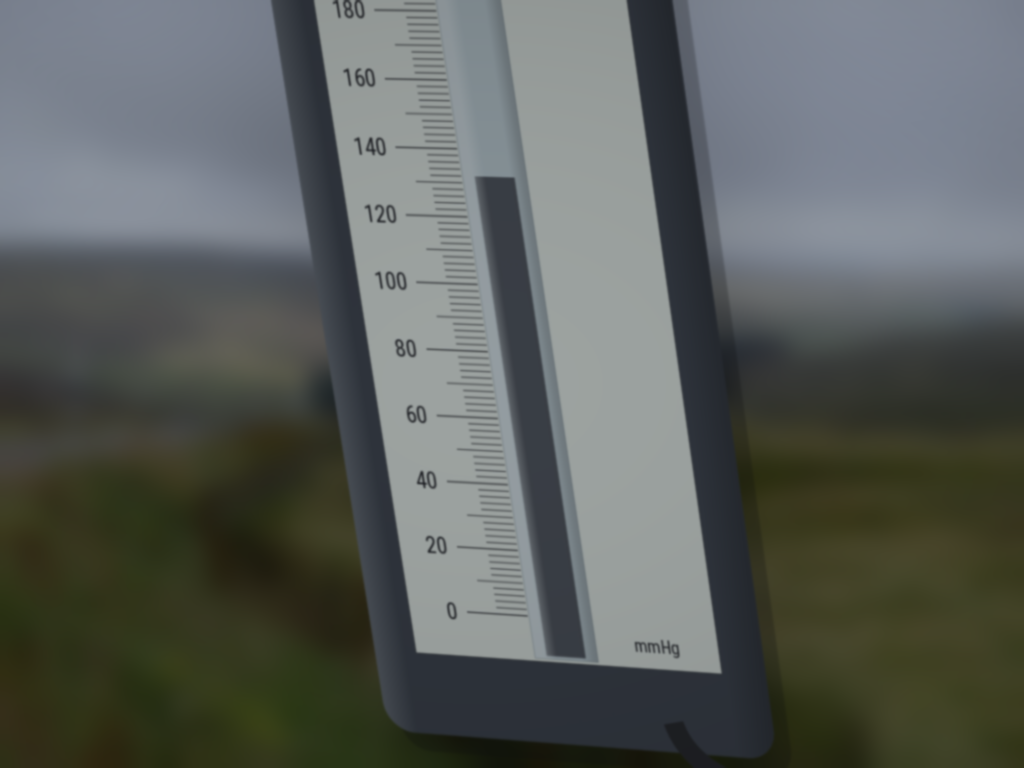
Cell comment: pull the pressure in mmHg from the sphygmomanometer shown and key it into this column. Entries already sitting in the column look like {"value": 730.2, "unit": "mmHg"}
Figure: {"value": 132, "unit": "mmHg"}
